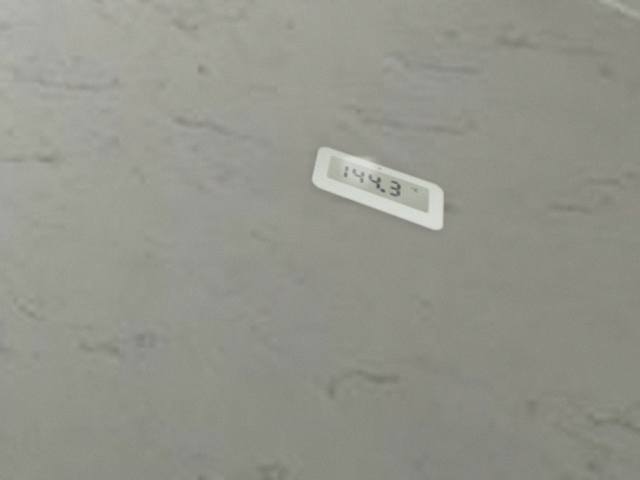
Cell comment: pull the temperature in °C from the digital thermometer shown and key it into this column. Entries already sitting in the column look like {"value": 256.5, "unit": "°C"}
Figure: {"value": 144.3, "unit": "°C"}
